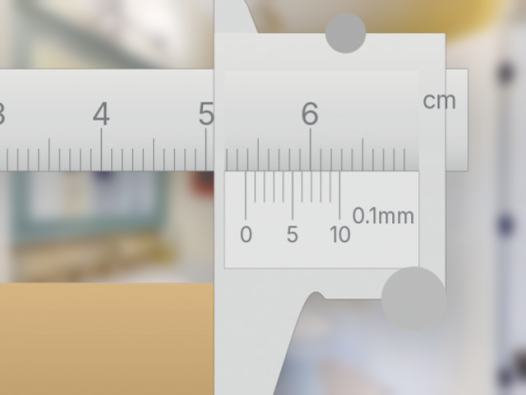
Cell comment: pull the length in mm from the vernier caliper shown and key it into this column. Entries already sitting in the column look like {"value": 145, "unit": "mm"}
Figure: {"value": 53.8, "unit": "mm"}
